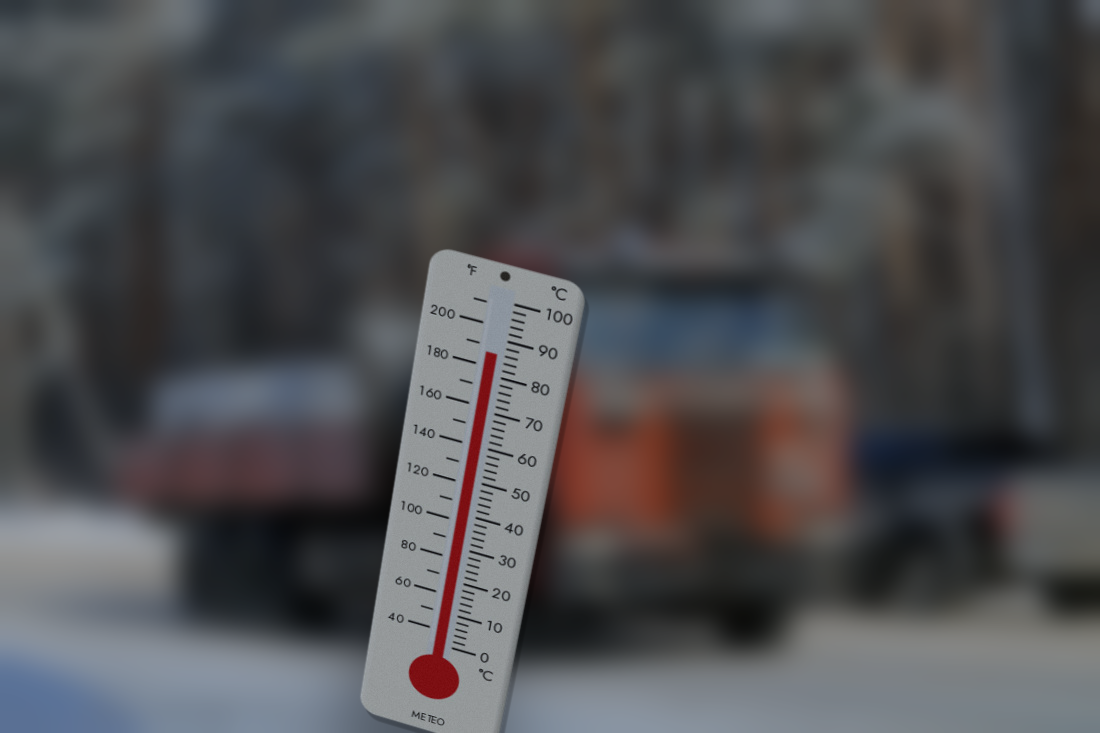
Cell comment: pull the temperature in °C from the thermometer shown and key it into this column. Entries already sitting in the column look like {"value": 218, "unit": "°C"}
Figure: {"value": 86, "unit": "°C"}
